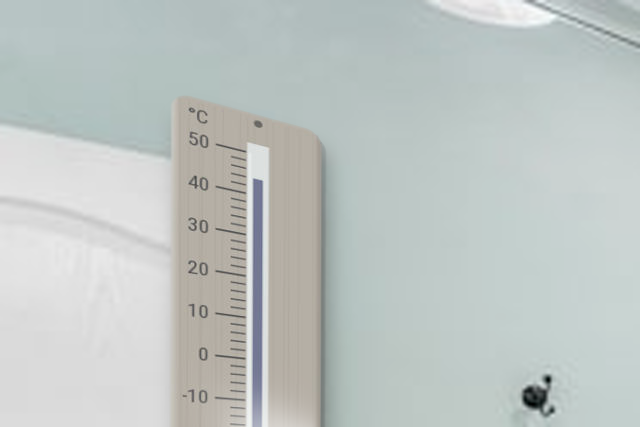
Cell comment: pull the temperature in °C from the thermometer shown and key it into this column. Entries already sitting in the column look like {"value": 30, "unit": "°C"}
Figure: {"value": 44, "unit": "°C"}
